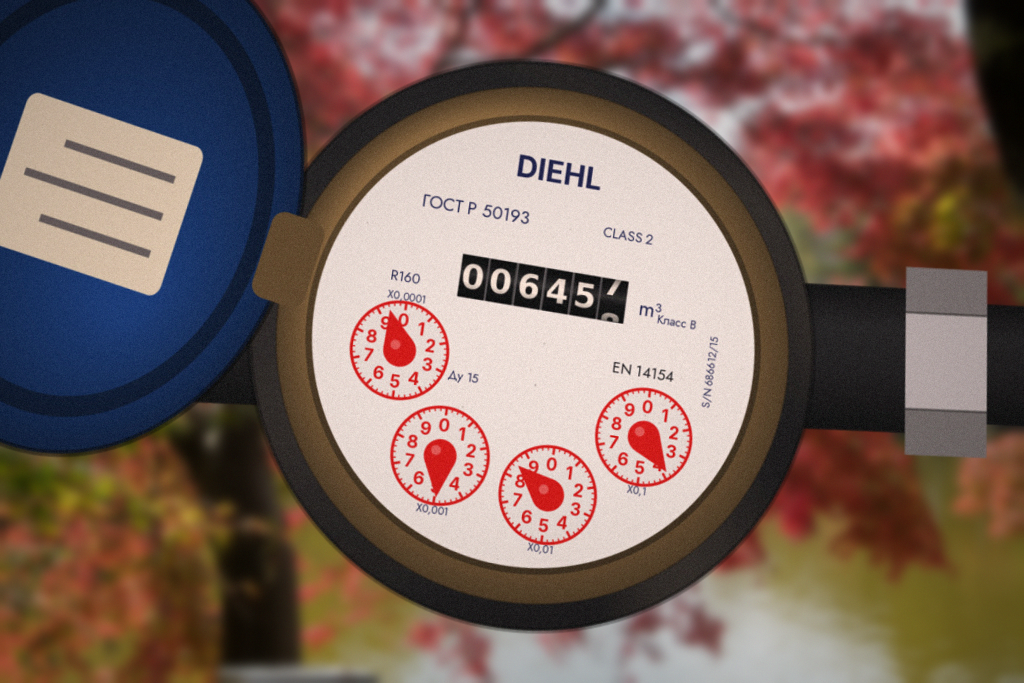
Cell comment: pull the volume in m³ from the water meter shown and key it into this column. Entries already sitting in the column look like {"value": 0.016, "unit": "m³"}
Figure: {"value": 6457.3849, "unit": "m³"}
